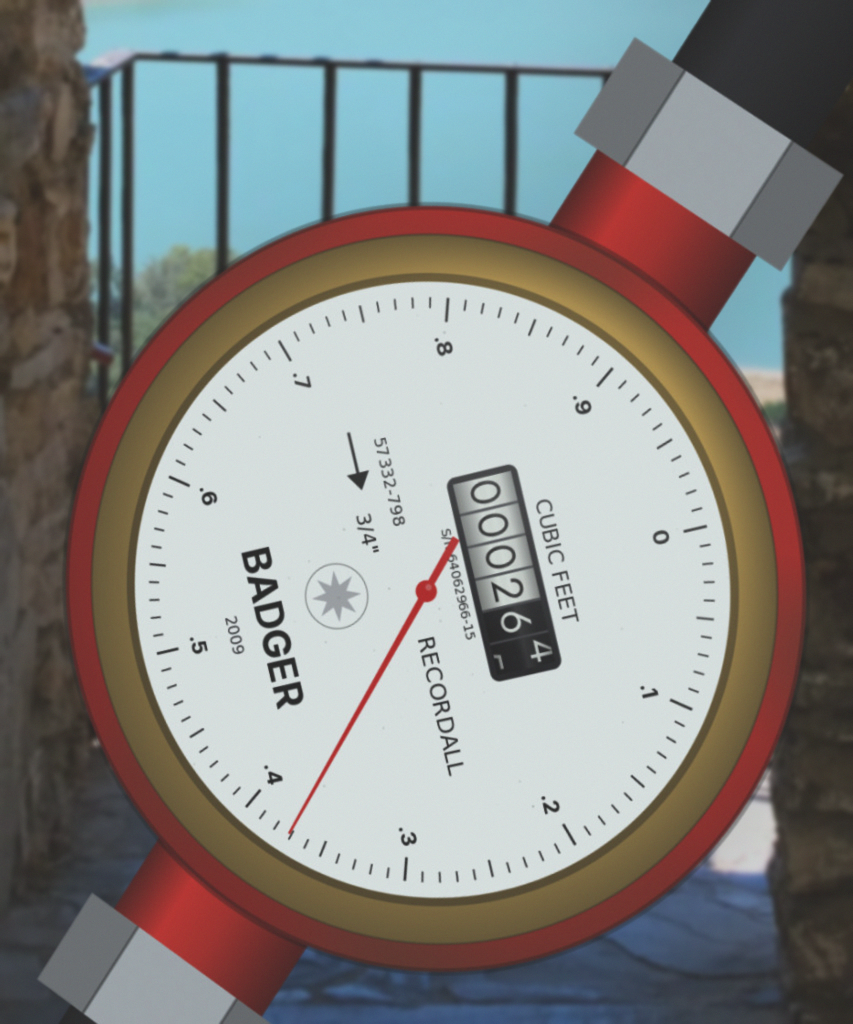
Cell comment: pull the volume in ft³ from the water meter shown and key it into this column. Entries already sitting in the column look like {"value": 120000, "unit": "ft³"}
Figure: {"value": 264.37, "unit": "ft³"}
